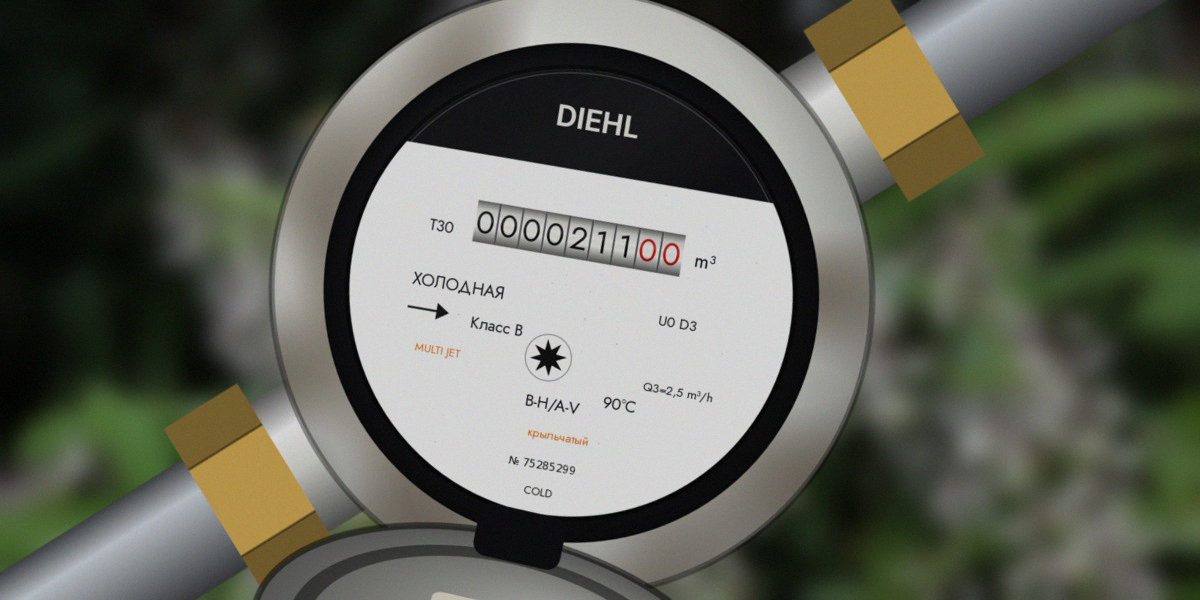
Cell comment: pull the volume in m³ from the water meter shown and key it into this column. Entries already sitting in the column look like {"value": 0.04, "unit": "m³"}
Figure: {"value": 211.00, "unit": "m³"}
